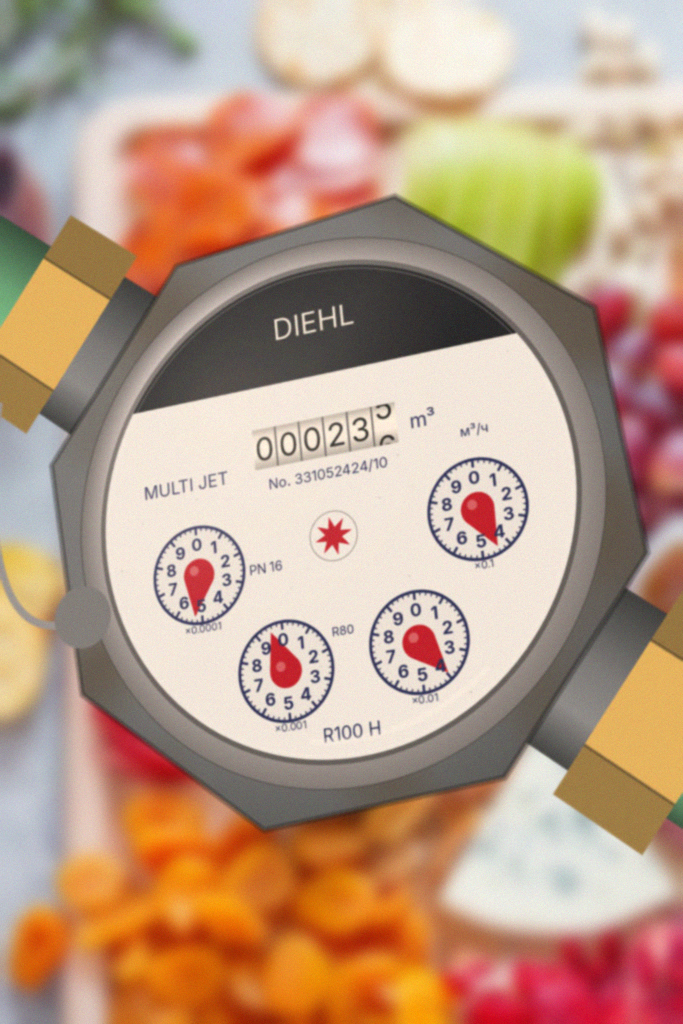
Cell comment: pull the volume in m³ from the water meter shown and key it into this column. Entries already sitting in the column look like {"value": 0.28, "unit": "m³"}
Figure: {"value": 235.4395, "unit": "m³"}
